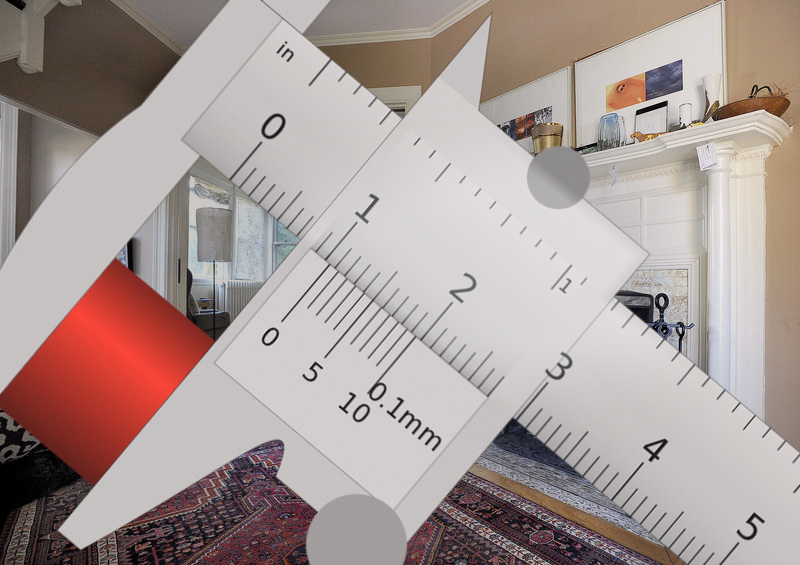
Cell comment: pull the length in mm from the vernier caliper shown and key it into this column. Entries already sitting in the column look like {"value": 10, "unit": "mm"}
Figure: {"value": 10.5, "unit": "mm"}
